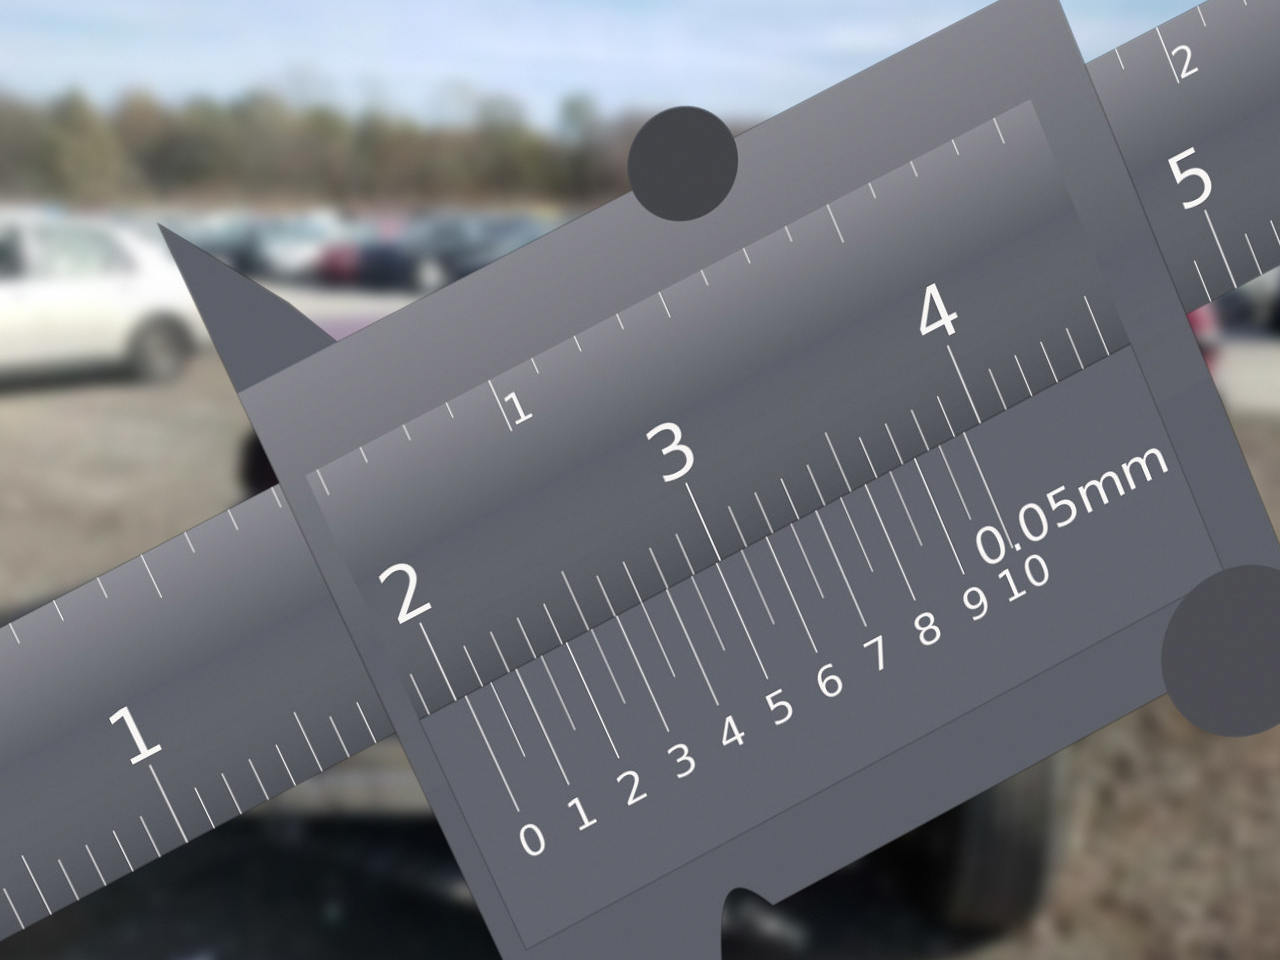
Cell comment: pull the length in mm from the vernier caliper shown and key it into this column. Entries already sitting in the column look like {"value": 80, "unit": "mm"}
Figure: {"value": 20.35, "unit": "mm"}
